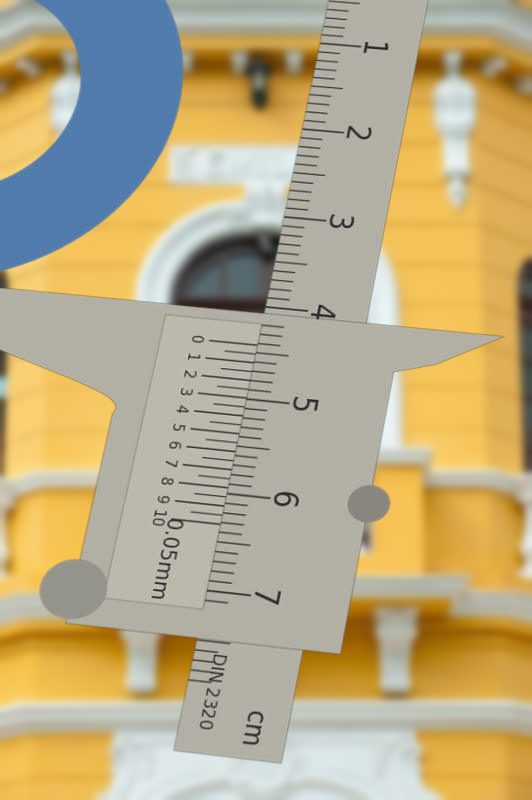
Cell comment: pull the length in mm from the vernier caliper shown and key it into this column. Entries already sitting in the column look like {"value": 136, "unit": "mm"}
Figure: {"value": 44.2, "unit": "mm"}
